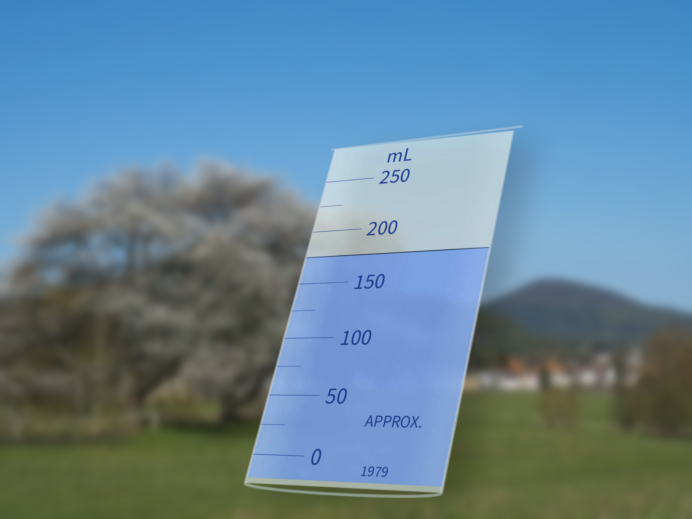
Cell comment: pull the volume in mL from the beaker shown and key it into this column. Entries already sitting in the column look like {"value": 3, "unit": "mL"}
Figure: {"value": 175, "unit": "mL"}
